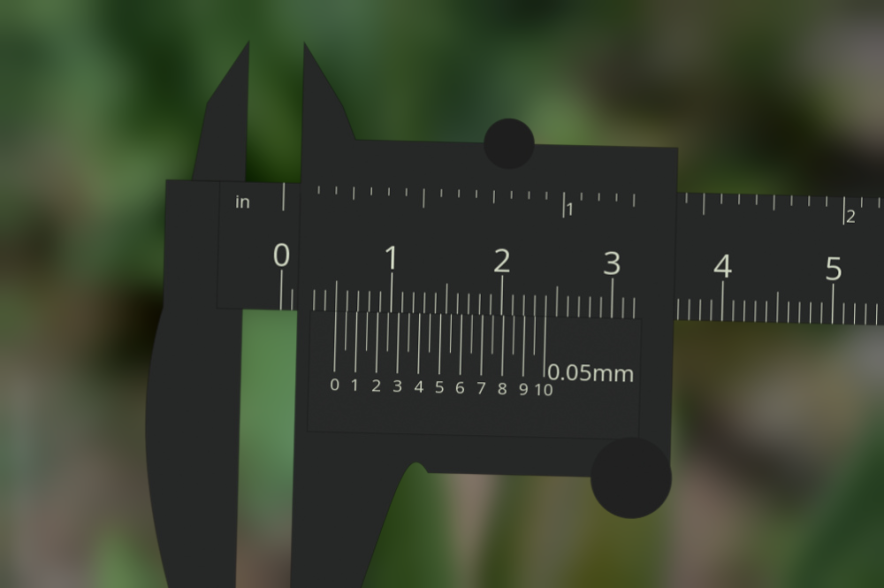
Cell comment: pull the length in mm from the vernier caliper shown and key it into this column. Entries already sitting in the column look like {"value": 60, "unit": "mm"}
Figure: {"value": 5.0, "unit": "mm"}
